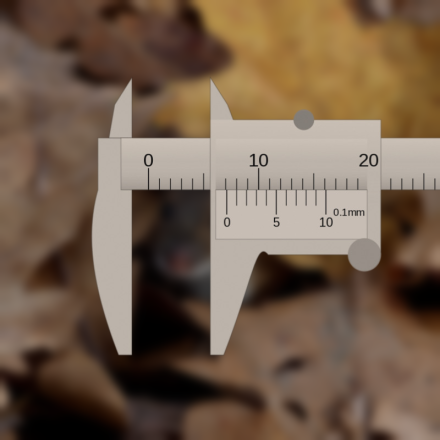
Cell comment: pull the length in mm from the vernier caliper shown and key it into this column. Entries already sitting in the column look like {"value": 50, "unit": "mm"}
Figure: {"value": 7.1, "unit": "mm"}
